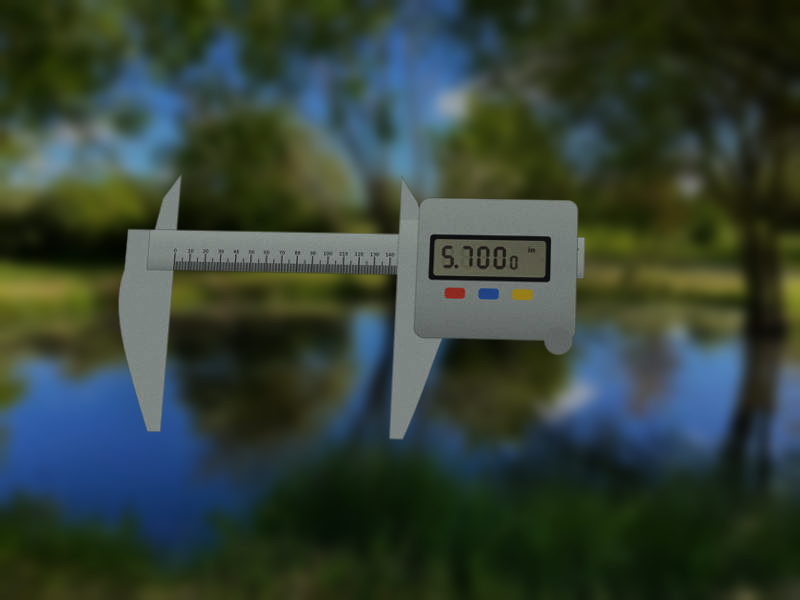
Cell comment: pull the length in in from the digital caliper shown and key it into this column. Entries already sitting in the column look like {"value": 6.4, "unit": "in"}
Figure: {"value": 5.7000, "unit": "in"}
